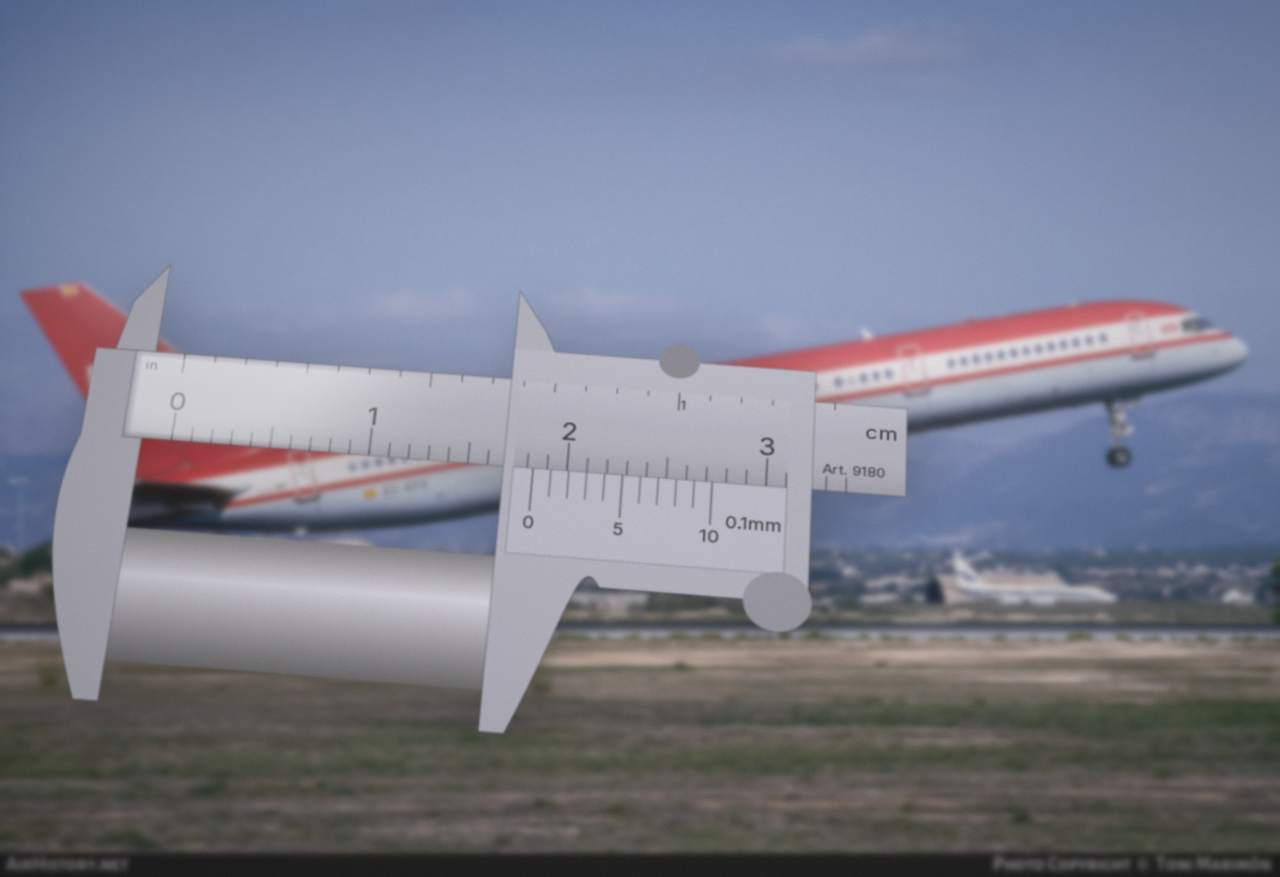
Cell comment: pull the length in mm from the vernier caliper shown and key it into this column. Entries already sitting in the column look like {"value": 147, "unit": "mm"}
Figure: {"value": 18.3, "unit": "mm"}
